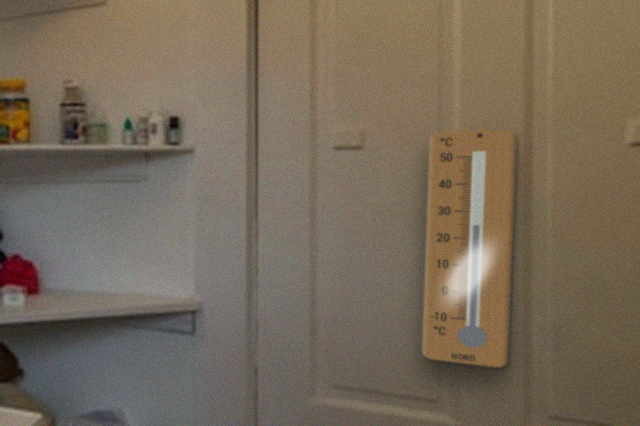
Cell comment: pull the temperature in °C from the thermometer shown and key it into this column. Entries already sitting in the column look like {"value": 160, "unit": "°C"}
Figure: {"value": 25, "unit": "°C"}
